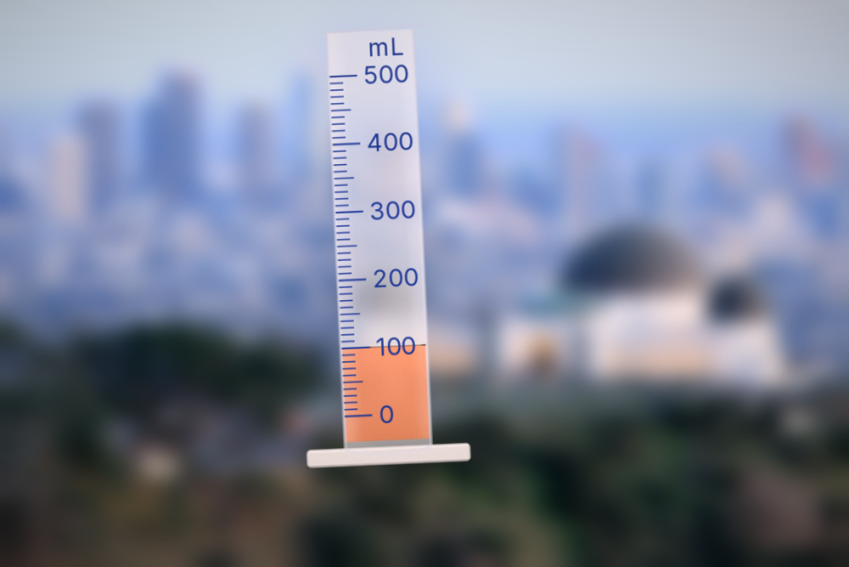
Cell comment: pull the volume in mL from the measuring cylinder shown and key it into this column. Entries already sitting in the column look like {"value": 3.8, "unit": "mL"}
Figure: {"value": 100, "unit": "mL"}
